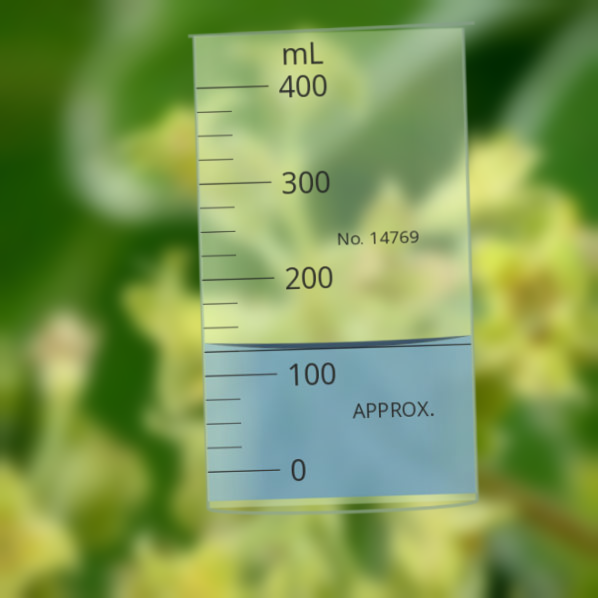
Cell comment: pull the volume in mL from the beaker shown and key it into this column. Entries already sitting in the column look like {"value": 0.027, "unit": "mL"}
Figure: {"value": 125, "unit": "mL"}
